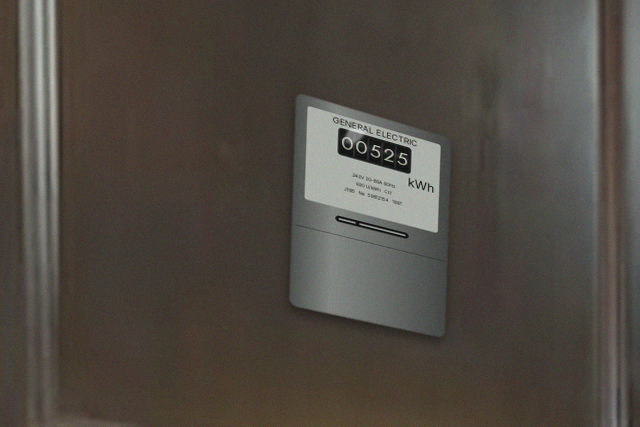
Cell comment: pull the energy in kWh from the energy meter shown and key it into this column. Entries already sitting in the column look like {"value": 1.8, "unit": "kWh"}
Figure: {"value": 525, "unit": "kWh"}
